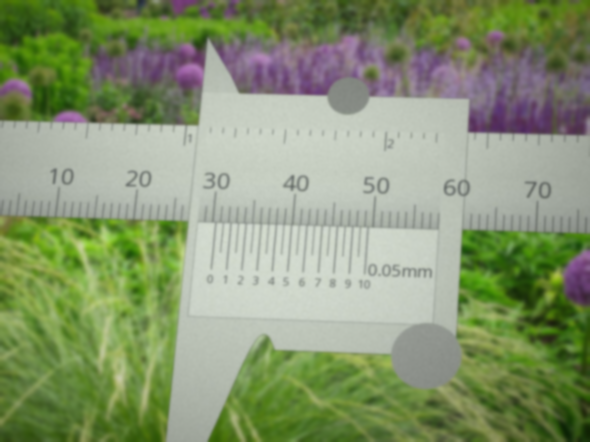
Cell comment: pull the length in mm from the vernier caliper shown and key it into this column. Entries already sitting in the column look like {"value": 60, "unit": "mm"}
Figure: {"value": 30.4, "unit": "mm"}
